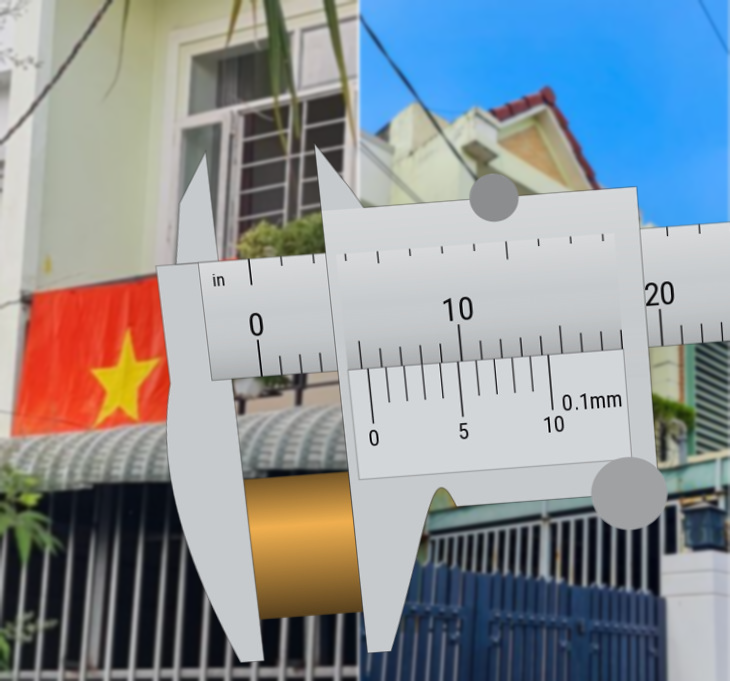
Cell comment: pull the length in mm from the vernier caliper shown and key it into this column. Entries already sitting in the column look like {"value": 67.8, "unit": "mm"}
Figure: {"value": 5.3, "unit": "mm"}
